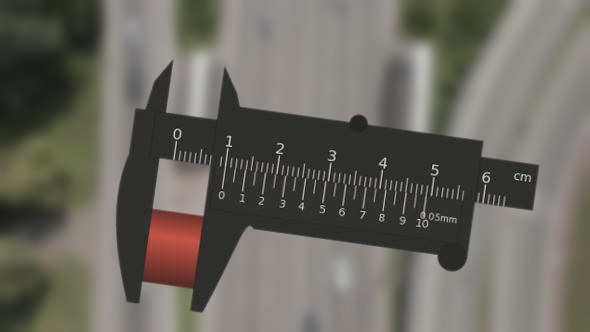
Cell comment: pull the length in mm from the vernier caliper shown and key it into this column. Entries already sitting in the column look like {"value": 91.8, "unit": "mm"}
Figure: {"value": 10.0, "unit": "mm"}
